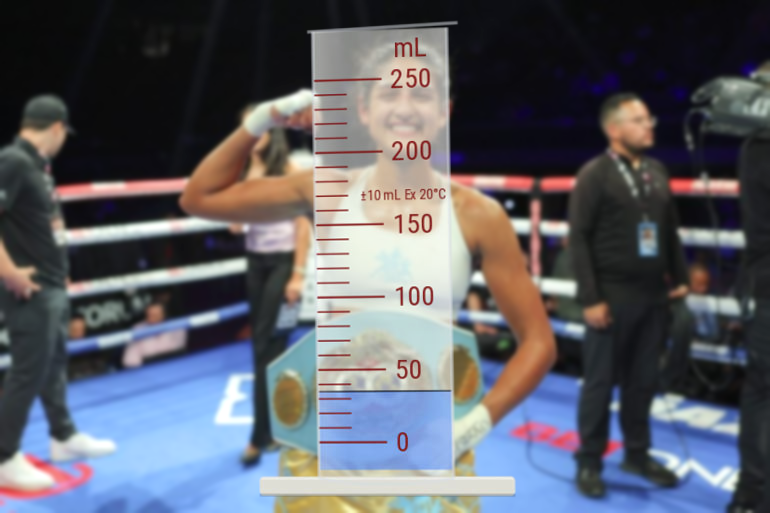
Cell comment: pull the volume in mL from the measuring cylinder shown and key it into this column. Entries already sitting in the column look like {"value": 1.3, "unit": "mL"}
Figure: {"value": 35, "unit": "mL"}
